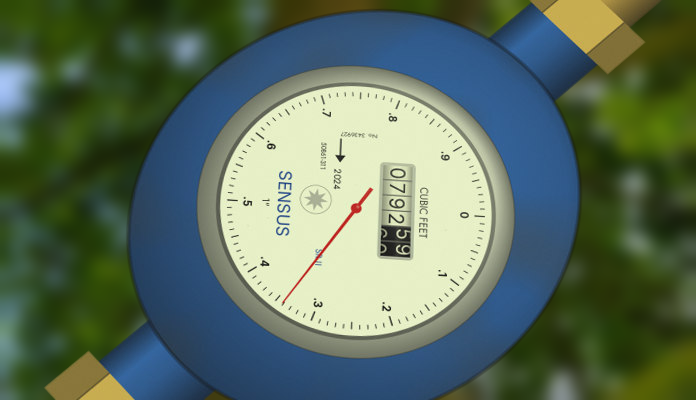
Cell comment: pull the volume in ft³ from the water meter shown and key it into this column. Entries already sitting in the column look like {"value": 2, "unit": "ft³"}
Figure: {"value": 79259.34, "unit": "ft³"}
